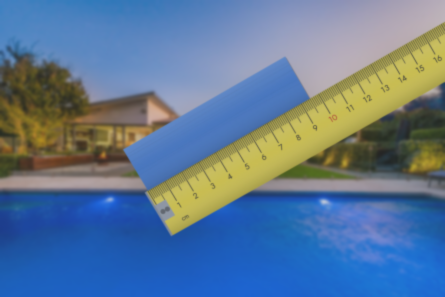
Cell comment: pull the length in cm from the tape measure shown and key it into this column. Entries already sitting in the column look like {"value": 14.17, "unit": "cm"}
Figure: {"value": 9.5, "unit": "cm"}
